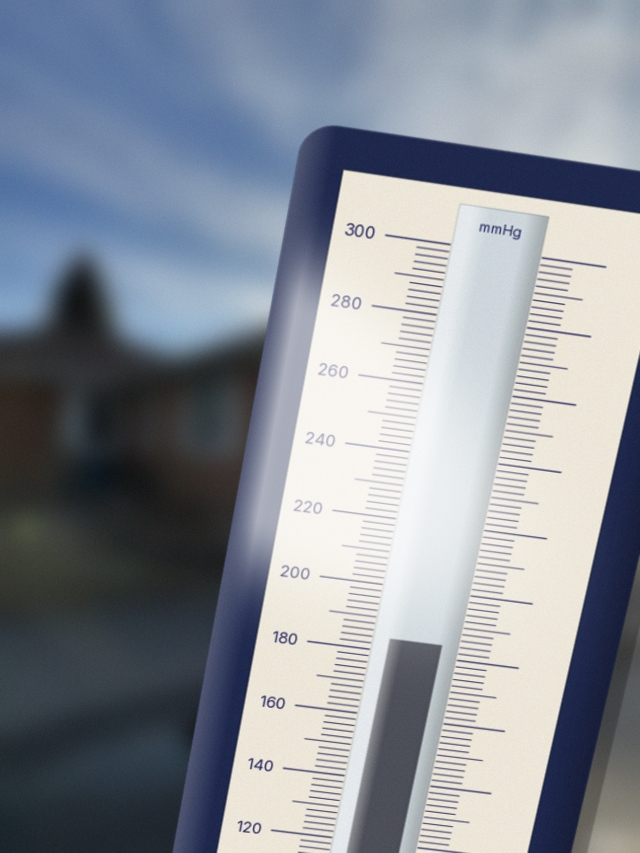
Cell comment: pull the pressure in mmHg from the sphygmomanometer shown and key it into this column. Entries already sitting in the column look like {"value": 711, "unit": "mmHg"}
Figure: {"value": 184, "unit": "mmHg"}
